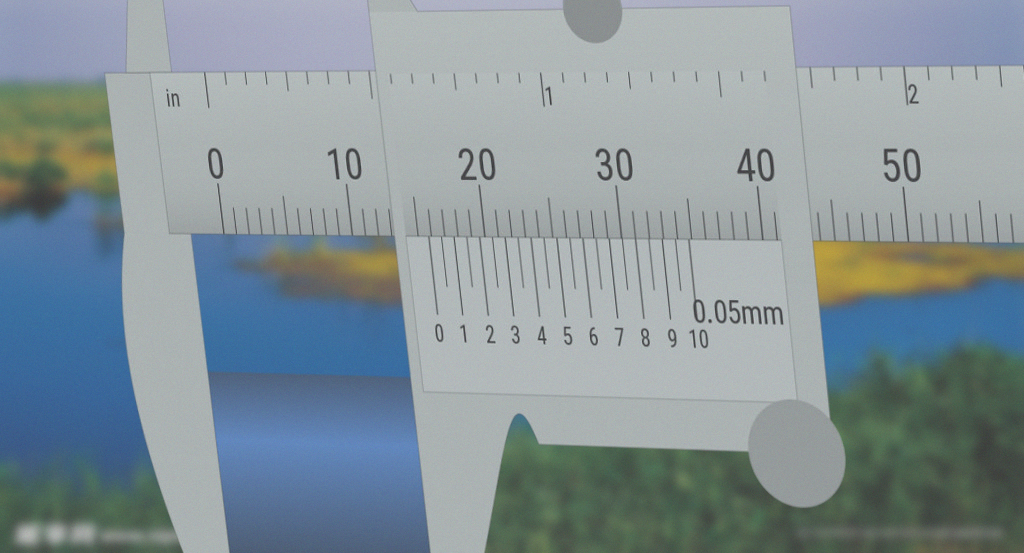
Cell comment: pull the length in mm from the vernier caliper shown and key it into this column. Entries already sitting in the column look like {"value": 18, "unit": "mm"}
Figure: {"value": 15.8, "unit": "mm"}
